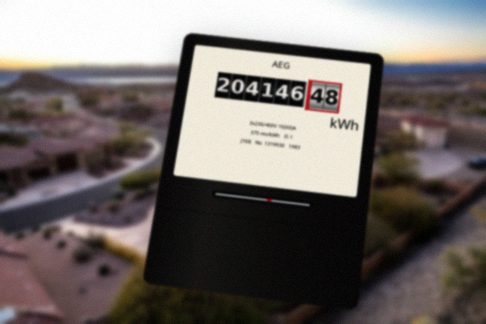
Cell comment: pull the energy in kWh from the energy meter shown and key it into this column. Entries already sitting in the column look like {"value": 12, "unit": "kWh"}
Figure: {"value": 204146.48, "unit": "kWh"}
